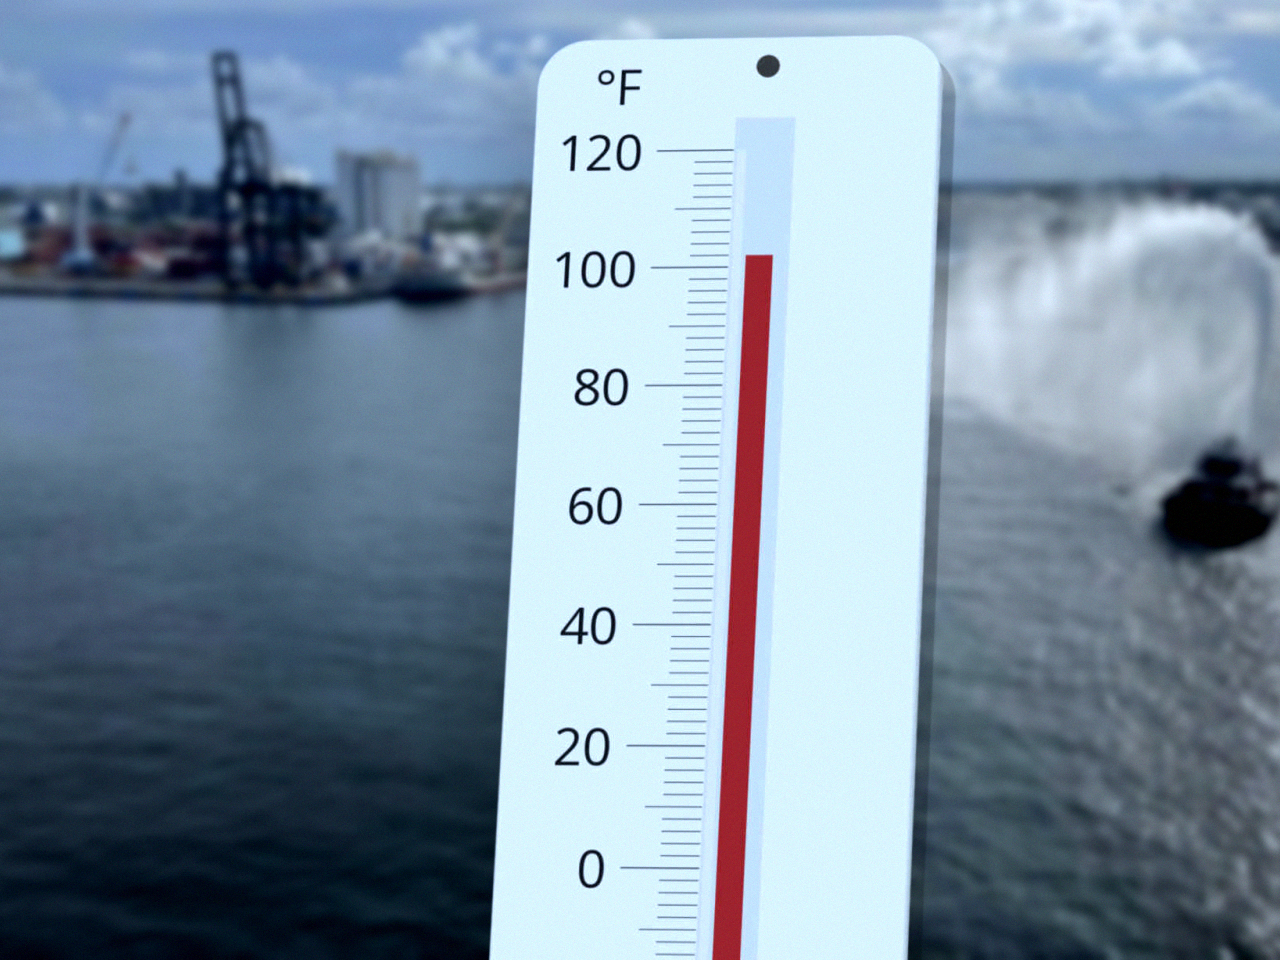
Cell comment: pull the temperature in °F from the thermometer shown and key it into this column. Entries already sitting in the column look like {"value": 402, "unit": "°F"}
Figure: {"value": 102, "unit": "°F"}
